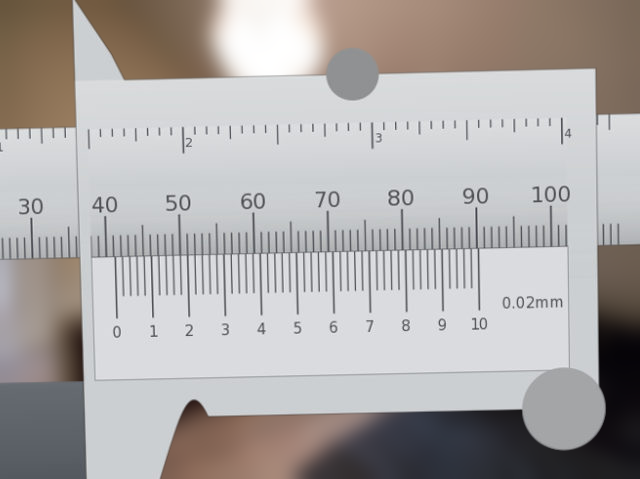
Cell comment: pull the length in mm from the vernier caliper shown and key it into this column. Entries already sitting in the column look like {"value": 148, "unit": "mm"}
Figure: {"value": 41.2, "unit": "mm"}
